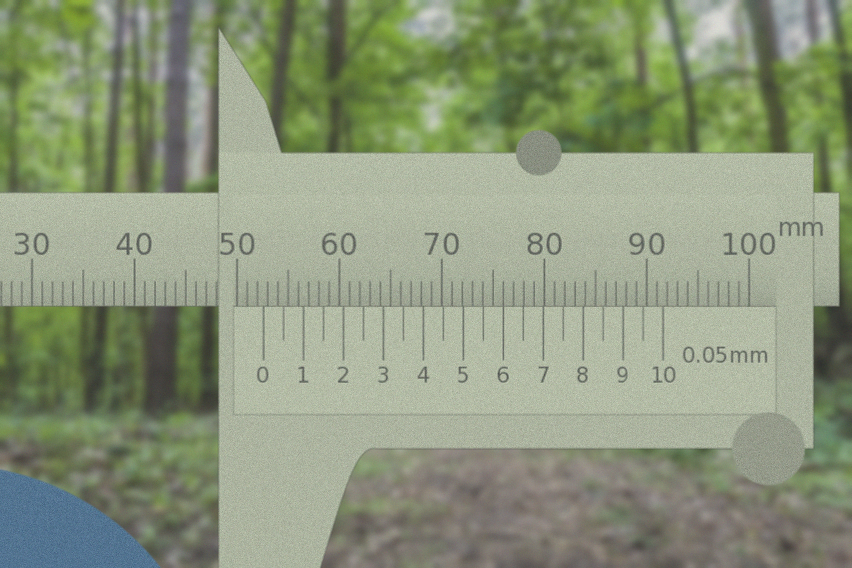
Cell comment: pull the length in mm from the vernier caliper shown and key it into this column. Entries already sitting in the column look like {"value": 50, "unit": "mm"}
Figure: {"value": 52.6, "unit": "mm"}
